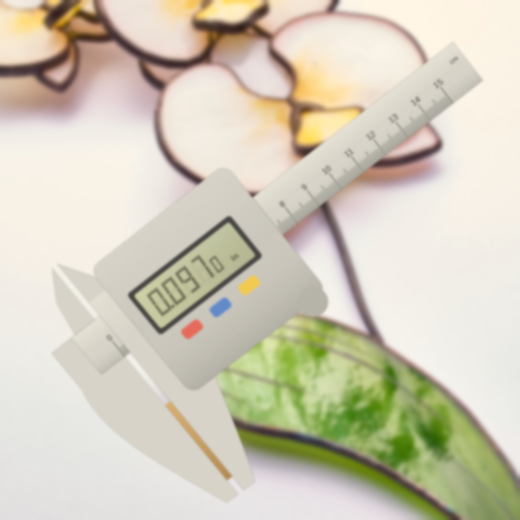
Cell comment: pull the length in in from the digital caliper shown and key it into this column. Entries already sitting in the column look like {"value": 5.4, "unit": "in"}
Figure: {"value": 0.0970, "unit": "in"}
